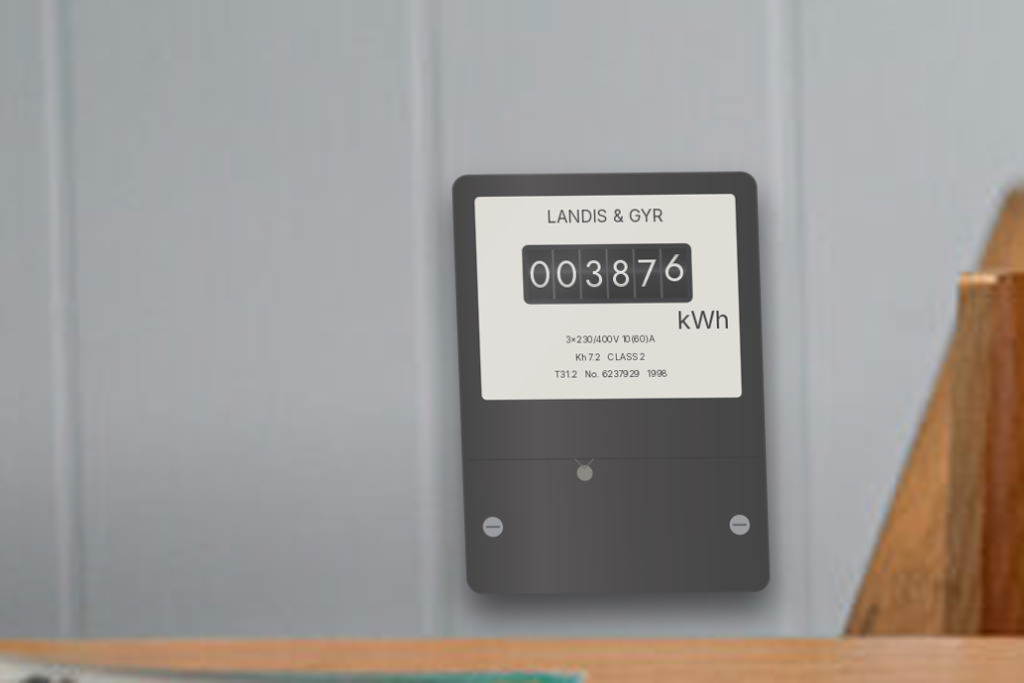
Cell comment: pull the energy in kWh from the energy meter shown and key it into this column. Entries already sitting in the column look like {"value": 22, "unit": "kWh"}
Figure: {"value": 3876, "unit": "kWh"}
